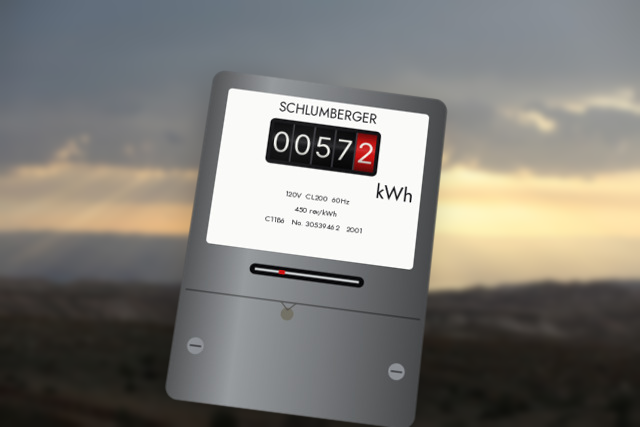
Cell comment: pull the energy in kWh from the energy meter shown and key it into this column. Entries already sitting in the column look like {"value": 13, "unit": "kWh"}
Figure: {"value": 57.2, "unit": "kWh"}
